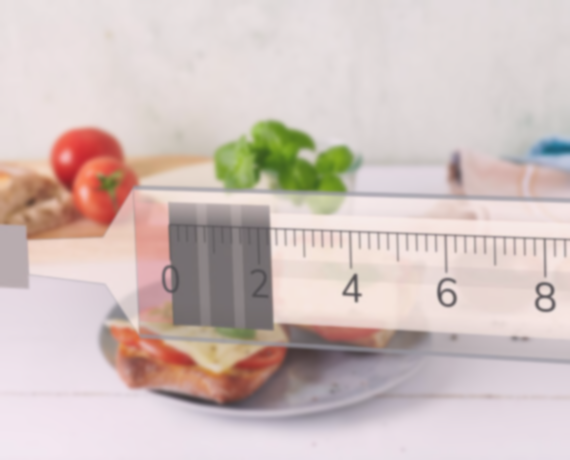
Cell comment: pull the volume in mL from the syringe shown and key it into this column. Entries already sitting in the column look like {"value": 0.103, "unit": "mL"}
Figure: {"value": 0, "unit": "mL"}
